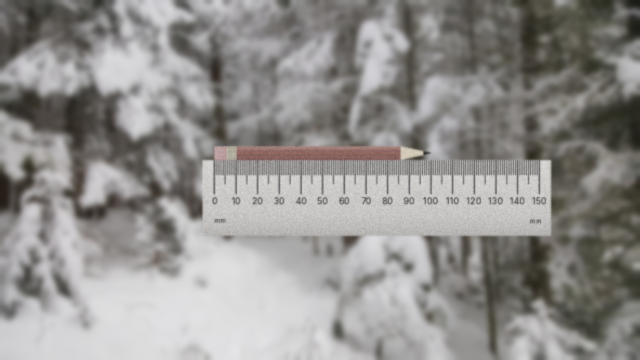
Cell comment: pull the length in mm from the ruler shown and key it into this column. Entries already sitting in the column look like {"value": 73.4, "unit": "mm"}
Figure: {"value": 100, "unit": "mm"}
